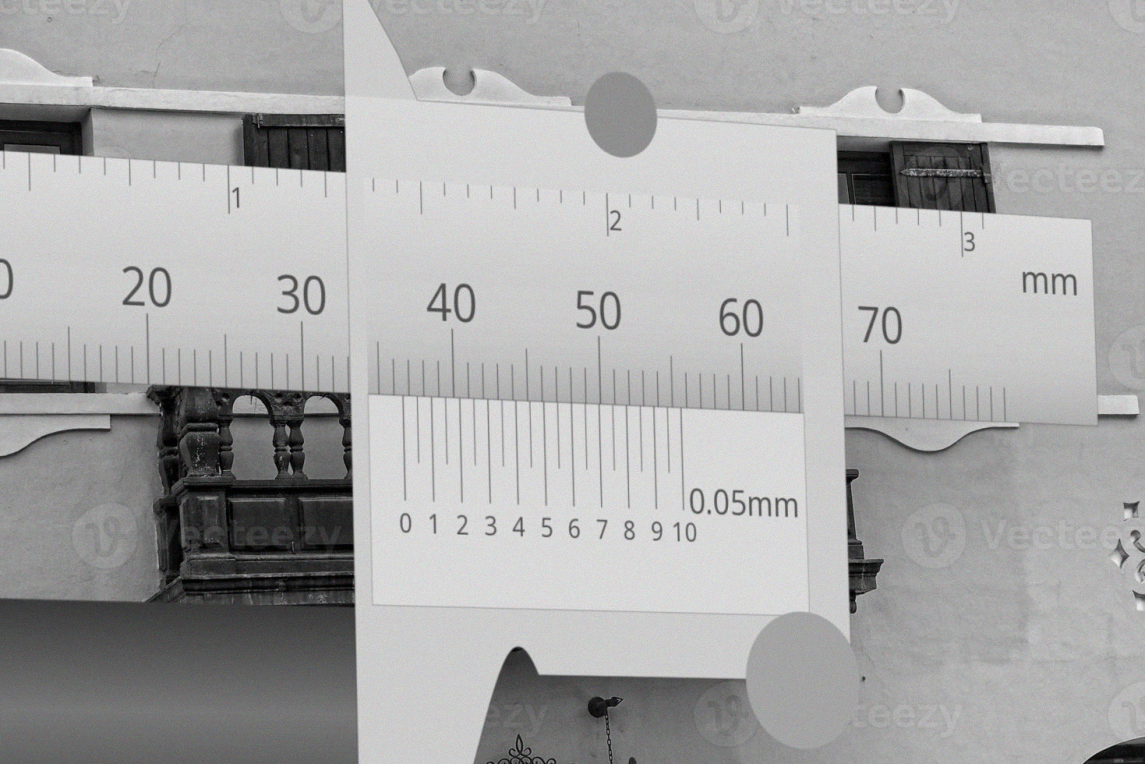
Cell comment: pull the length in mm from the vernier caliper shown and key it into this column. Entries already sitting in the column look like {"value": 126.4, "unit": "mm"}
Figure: {"value": 36.6, "unit": "mm"}
